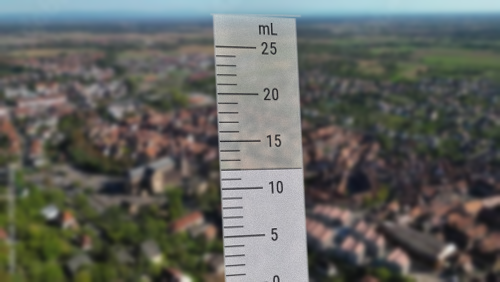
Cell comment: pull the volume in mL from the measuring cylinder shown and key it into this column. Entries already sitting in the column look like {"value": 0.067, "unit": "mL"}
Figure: {"value": 12, "unit": "mL"}
